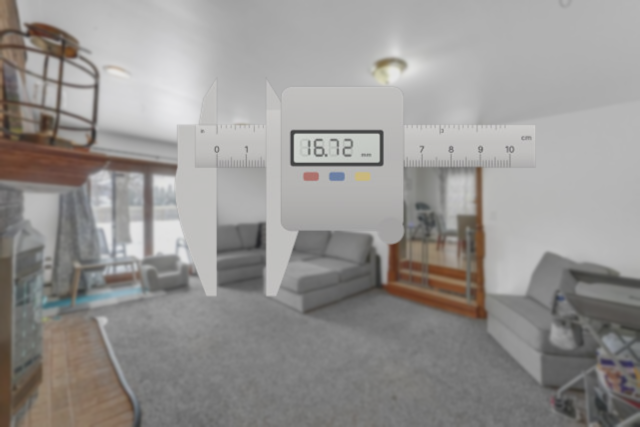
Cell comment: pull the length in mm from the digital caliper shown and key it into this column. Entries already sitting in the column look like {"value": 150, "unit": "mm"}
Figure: {"value": 16.72, "unit": "mm"}
